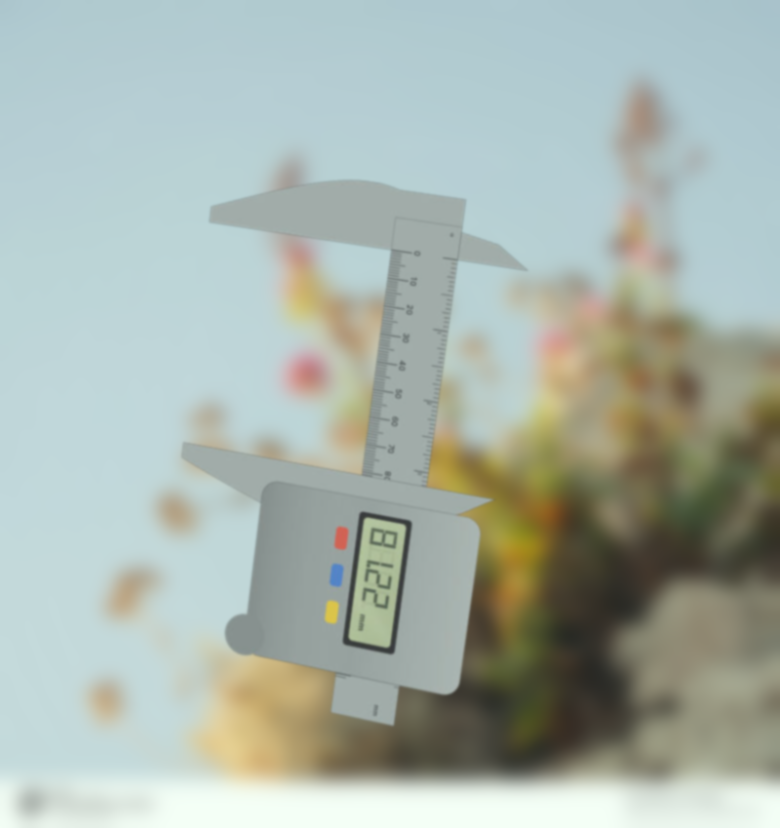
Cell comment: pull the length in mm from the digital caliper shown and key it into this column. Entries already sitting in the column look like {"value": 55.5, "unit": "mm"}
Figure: {"value": 81.22, "unit": "mm"}
